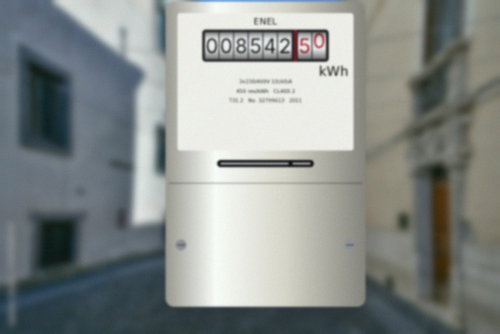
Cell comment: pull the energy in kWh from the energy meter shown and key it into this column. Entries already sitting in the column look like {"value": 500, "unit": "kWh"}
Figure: {"value": 8542.50, "unit": "kWh"}
